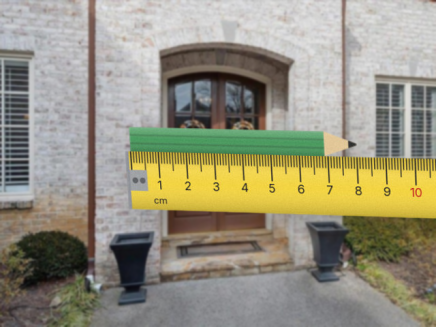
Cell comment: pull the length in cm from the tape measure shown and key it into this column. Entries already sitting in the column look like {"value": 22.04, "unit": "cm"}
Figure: {"value": 8, "unit": "cm"}
